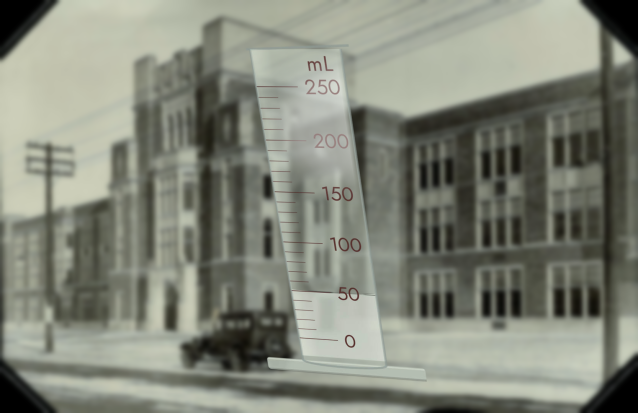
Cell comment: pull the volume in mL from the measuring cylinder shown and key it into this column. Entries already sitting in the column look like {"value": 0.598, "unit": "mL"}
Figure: {"value": 50, "unit": "mL"}
